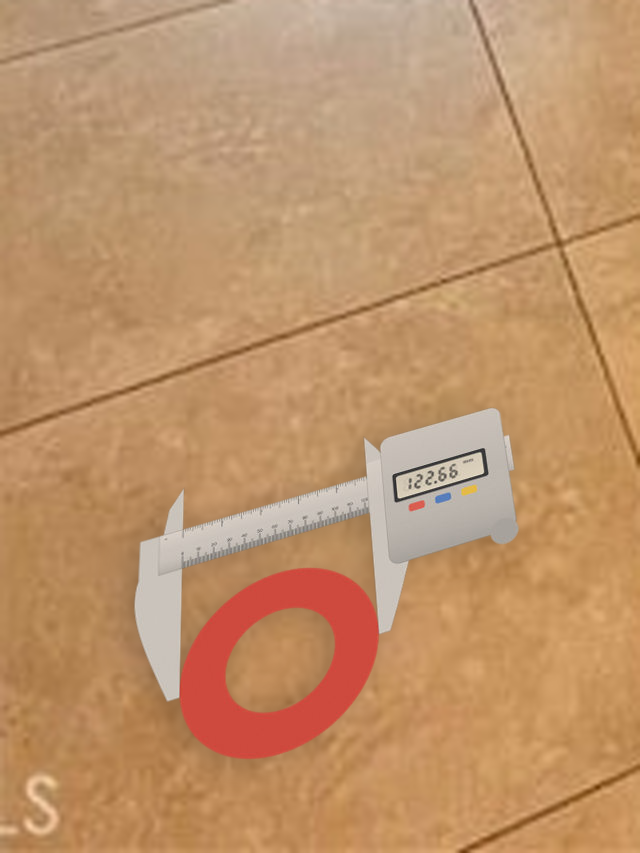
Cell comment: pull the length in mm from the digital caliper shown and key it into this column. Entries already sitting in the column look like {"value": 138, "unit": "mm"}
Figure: {"value": 122.66, "unit": "mm"}
